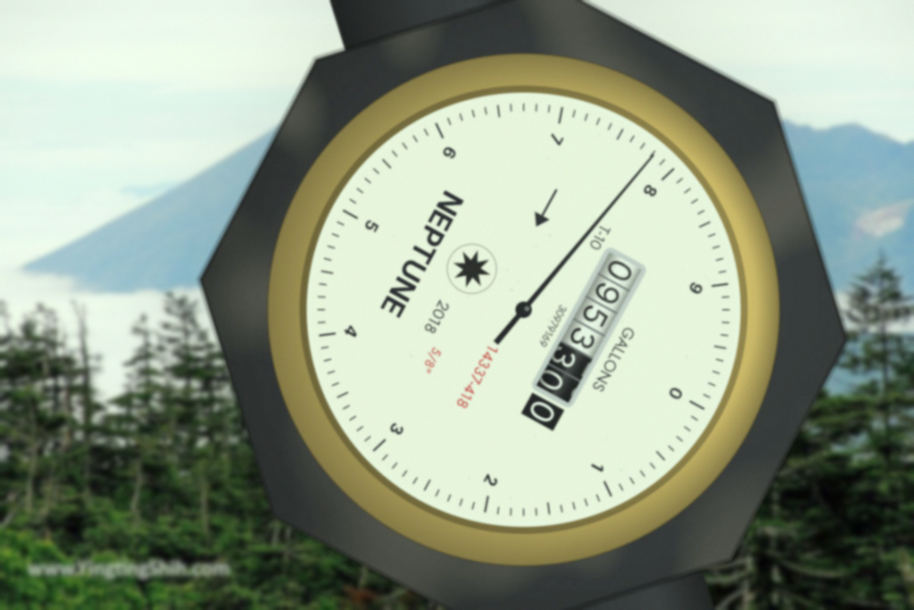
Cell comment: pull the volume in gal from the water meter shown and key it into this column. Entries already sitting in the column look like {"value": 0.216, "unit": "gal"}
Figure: {"value": 953297.8, "unit": "gal"}
